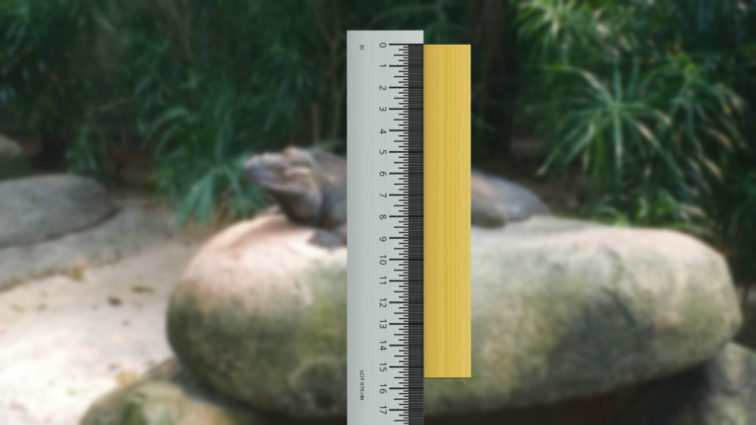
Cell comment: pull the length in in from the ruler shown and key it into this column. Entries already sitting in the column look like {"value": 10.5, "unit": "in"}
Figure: {"value": 15.5, "unit": "in"}
